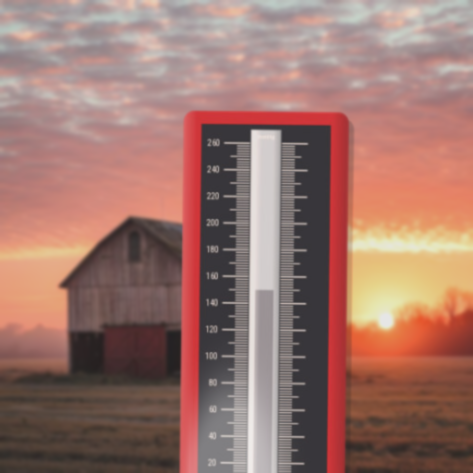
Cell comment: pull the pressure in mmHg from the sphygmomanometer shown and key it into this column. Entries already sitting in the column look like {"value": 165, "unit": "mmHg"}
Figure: {"value": 150, "unit": "mmHg"}
